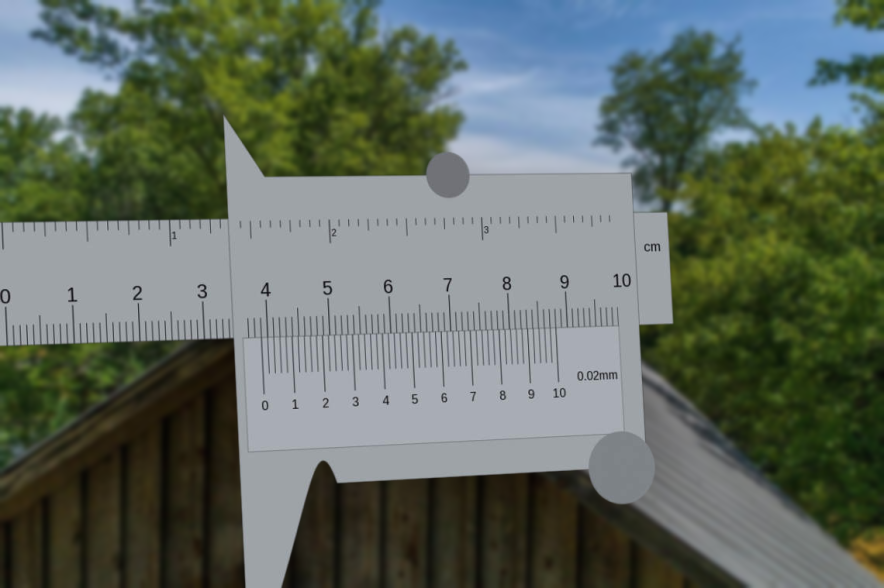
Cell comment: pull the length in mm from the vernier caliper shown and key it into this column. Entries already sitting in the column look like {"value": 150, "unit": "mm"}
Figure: {"value": 39.0, "unit": "mm"}
